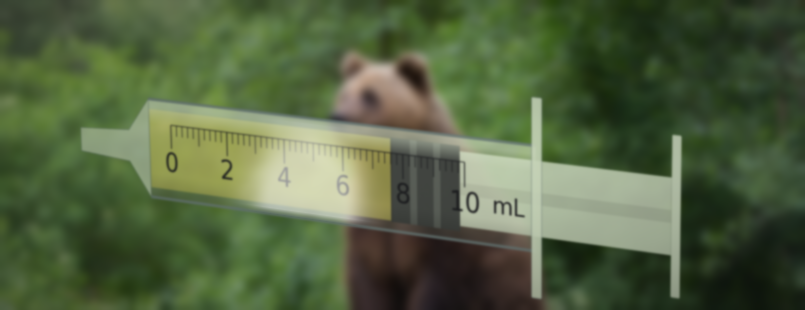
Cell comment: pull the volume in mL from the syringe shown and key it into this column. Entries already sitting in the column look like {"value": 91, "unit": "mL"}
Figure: {"value": 7.6, "unit": "mL"}
